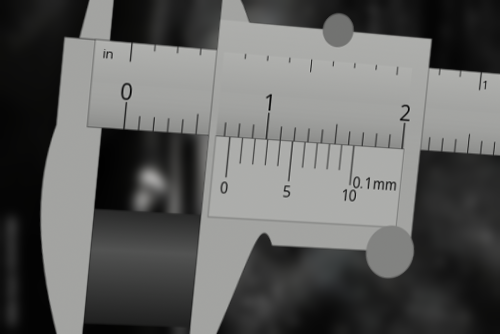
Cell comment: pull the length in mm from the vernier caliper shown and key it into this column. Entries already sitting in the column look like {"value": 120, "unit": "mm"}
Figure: {"value": 7.4, "unit": "mm"}
